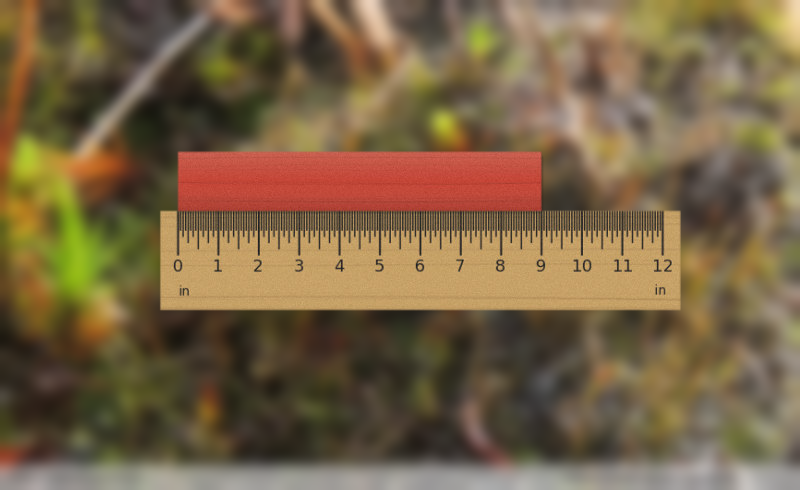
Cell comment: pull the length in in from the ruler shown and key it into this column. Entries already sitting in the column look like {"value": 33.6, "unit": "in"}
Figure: {"value": 9, "unit": "in"}
